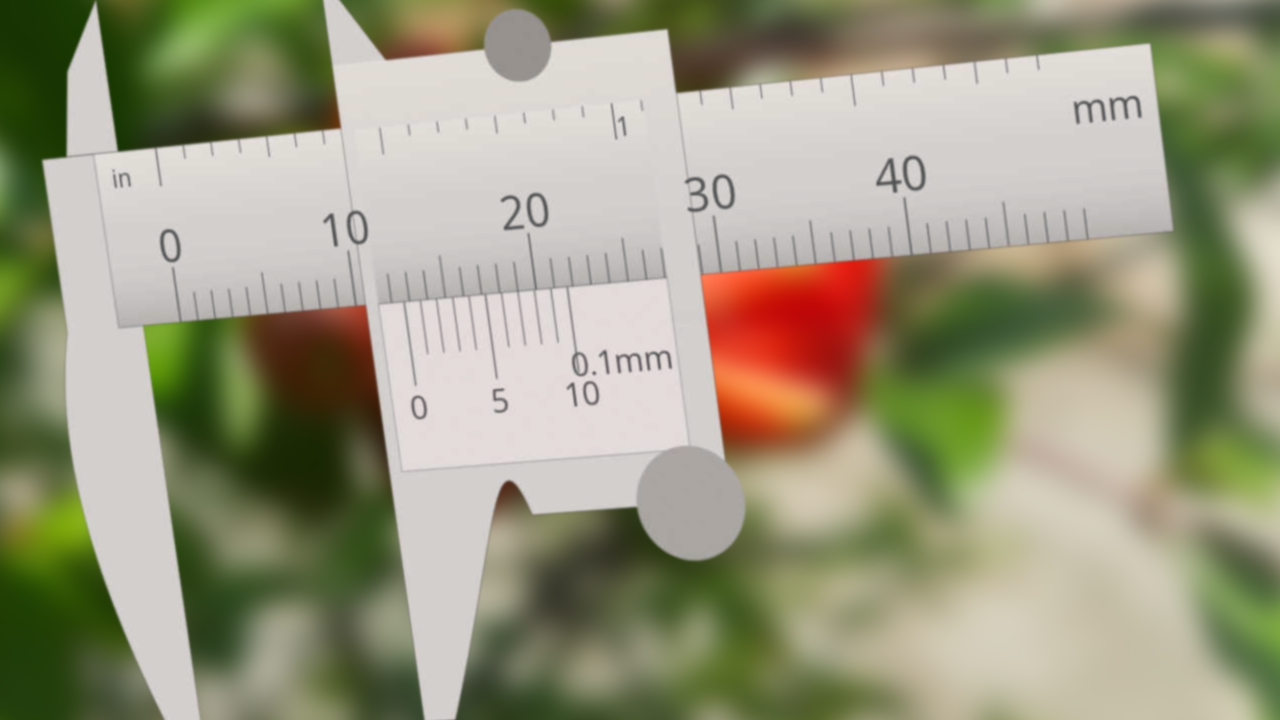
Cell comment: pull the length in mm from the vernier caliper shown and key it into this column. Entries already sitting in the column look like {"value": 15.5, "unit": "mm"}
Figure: {"value": 12.7, "unit": "mm"}
